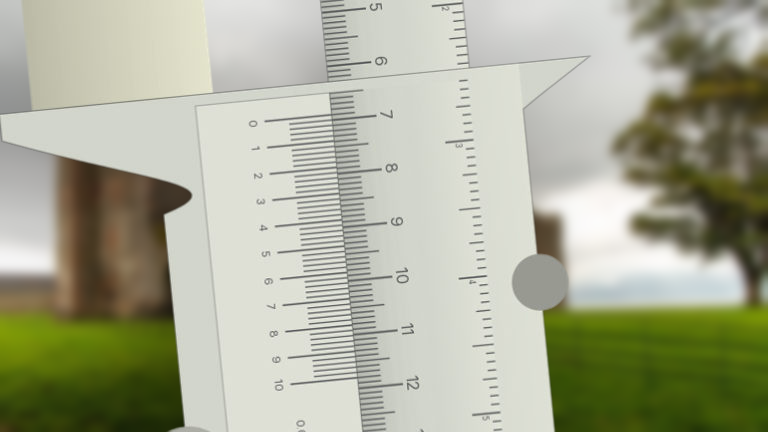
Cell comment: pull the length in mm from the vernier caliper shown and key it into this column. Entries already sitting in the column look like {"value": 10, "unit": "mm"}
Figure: {"value": 69.0, "unit": "mm"}
